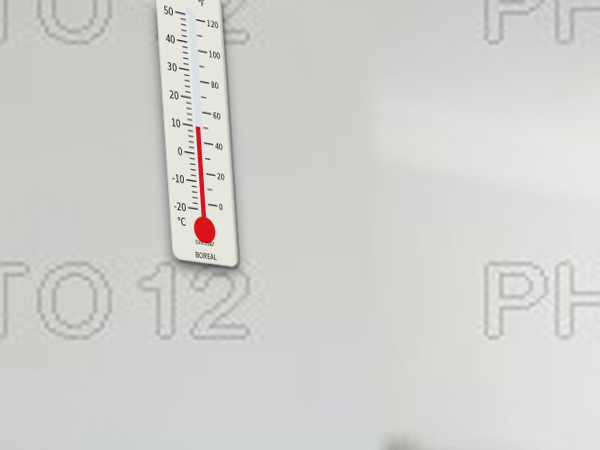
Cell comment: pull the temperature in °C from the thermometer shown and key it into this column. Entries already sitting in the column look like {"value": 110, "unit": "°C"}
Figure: {"value": 10, "unit": "°C"}
